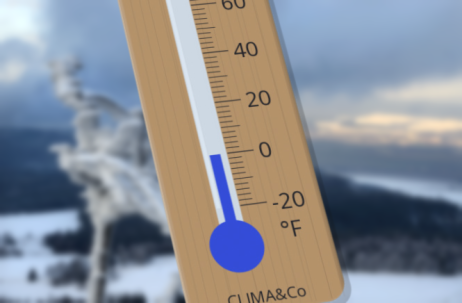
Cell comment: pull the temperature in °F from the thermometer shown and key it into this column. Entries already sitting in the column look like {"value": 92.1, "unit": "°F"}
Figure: {"value": 0, "unit": "°F"}
